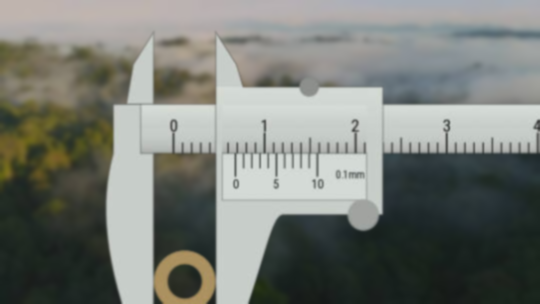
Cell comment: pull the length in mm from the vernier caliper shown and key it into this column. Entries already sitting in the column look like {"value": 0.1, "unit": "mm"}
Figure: {"value": 6.8, "unit": "mm"}
